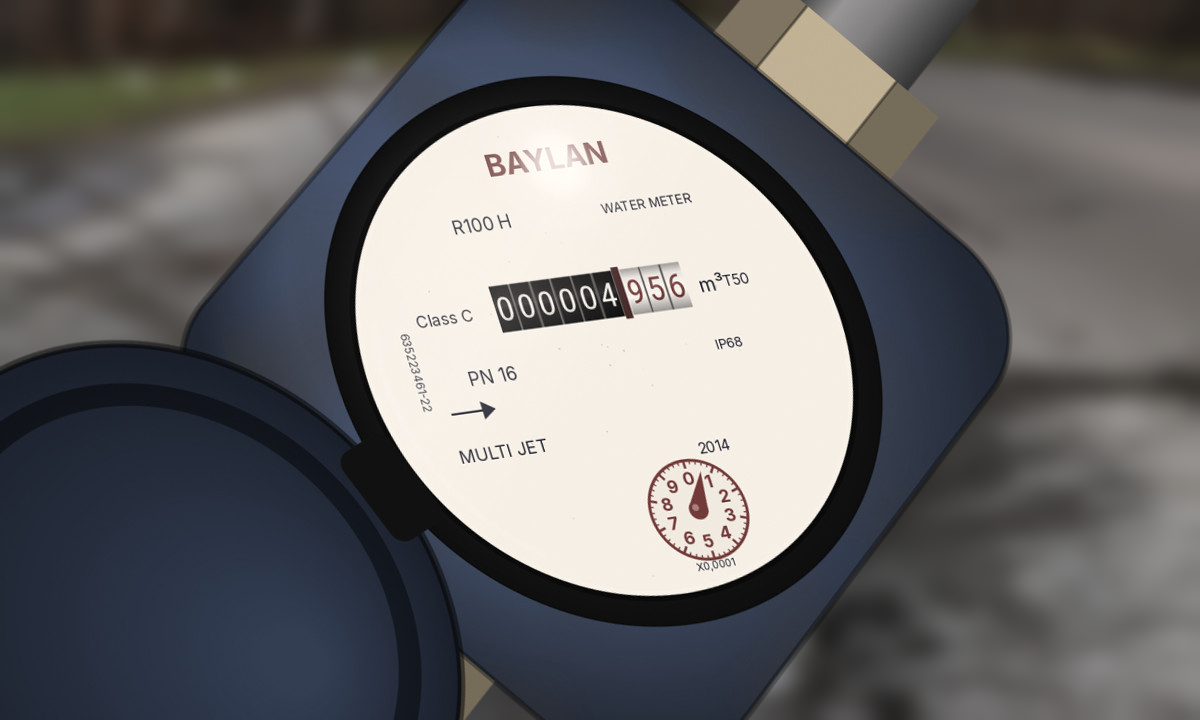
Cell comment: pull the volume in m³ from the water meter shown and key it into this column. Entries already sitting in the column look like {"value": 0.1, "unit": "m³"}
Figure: {"value": 4.9560, "unit": "m³"}
